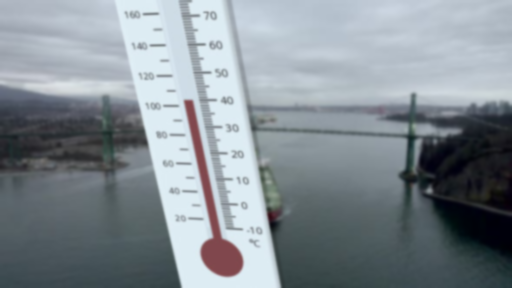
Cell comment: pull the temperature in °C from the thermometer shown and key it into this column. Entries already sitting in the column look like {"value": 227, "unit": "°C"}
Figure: {"value": 40, "unit": "°C"}
